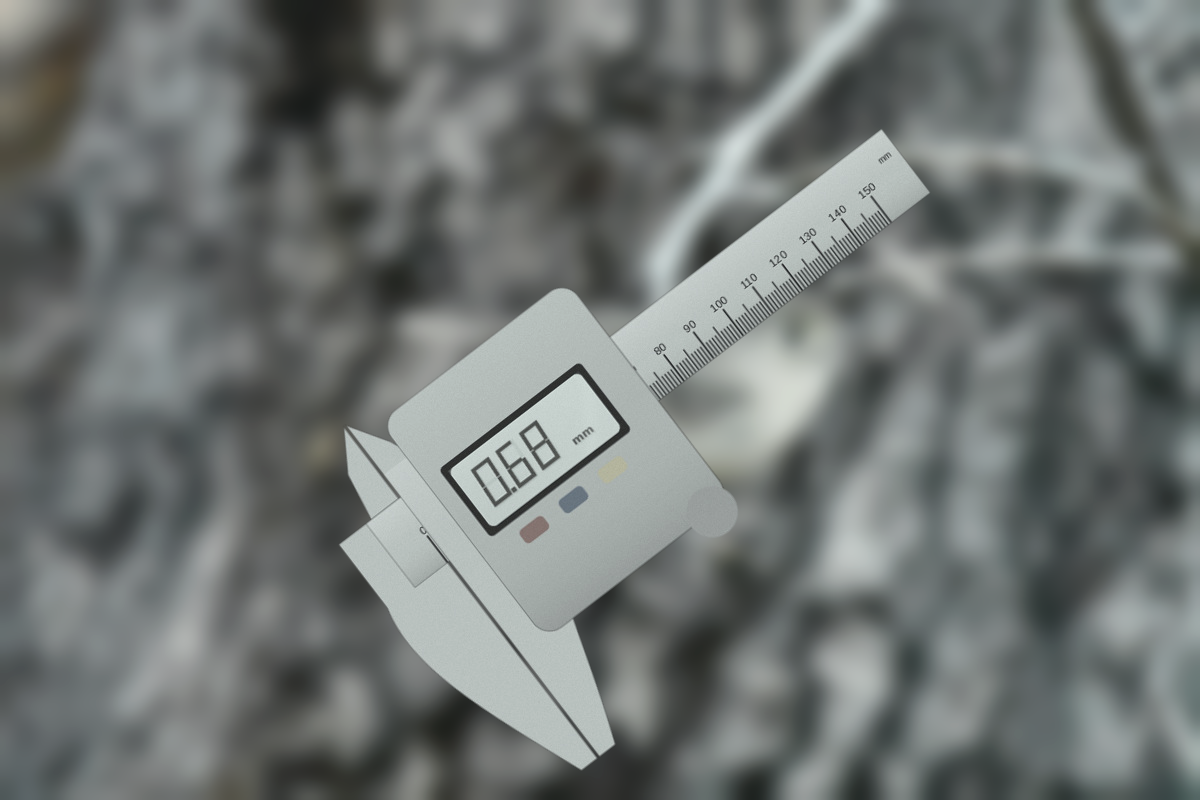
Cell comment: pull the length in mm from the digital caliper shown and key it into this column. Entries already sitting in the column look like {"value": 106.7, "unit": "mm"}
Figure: {"value": 0.68, "unit": "mm"}
